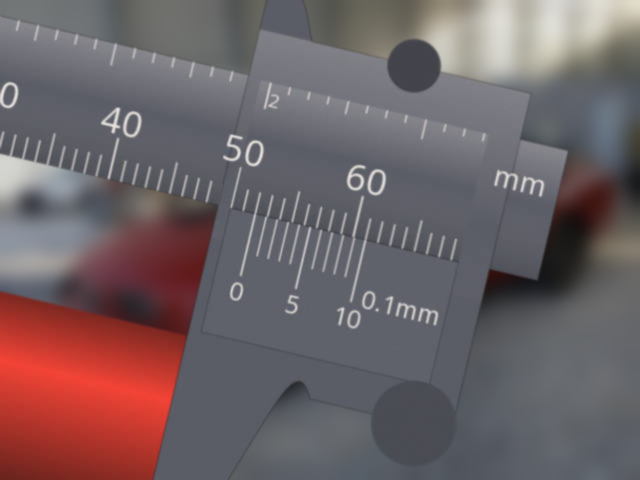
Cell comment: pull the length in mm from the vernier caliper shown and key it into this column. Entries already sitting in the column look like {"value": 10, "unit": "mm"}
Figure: {"value": 52.0, "unit": "mm"}
